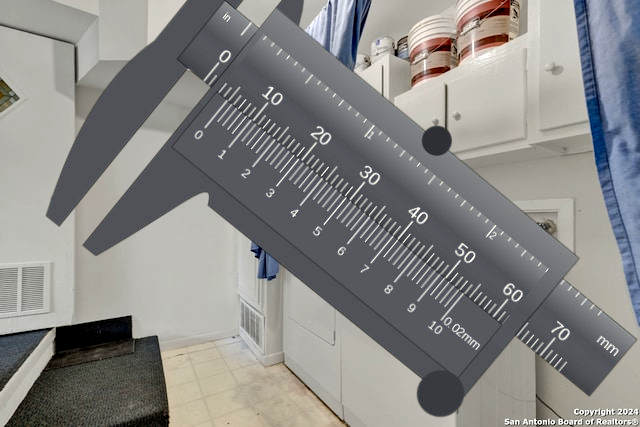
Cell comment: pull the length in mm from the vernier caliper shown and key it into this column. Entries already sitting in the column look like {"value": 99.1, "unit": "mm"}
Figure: {"value": 4.8, "unit": "mm"}
